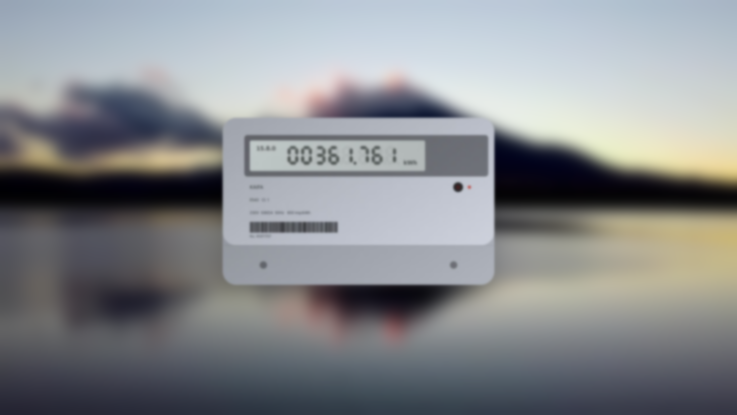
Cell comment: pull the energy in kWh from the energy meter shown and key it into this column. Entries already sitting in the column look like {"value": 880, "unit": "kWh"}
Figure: {"value": 361.761, "unit": "kWh"}
